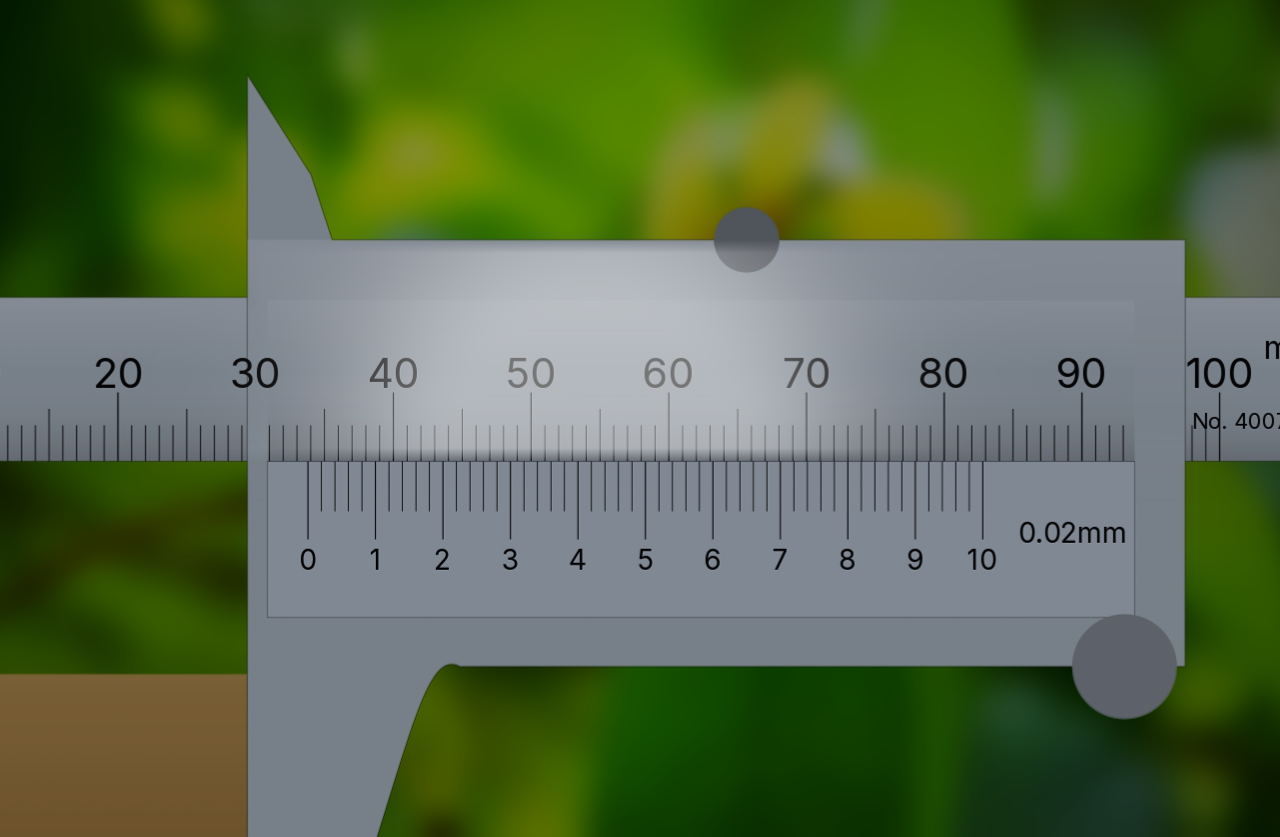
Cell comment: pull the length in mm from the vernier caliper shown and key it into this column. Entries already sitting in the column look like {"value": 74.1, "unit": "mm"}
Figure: {"value": 33.8, "unit": "mm"}
